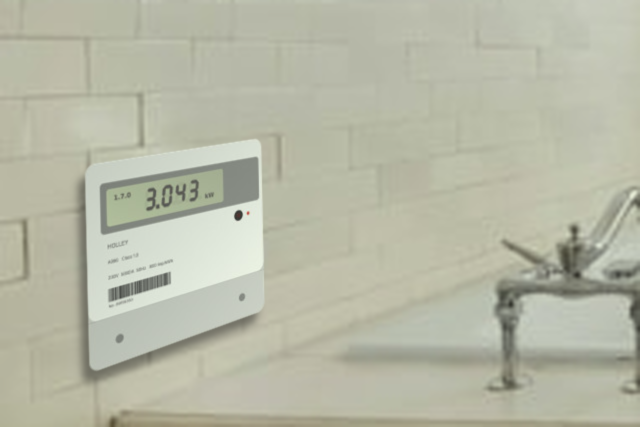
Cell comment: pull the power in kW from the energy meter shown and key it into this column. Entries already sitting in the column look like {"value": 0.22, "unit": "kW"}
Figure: {"value": 3.043, "unit": "kW"}
